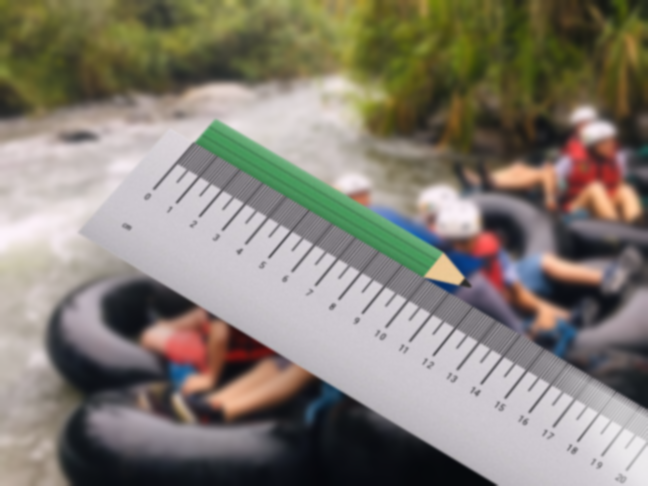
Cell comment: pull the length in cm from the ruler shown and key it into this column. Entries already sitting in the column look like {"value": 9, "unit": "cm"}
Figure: {"value": 11.5, "unit": "cm"}
